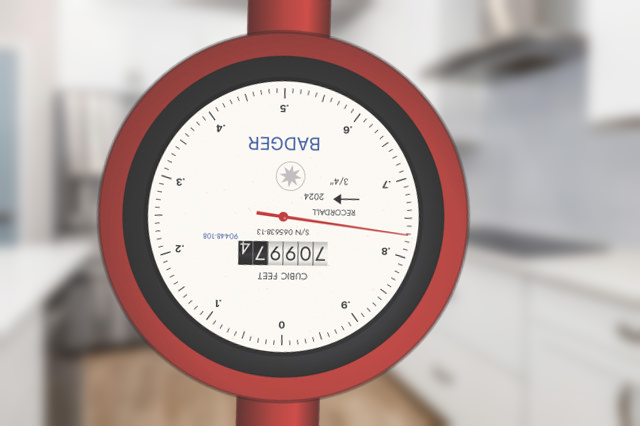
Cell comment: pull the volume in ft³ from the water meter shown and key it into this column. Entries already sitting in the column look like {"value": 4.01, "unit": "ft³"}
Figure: {"value": 709973.77, "unit": "ft³"}
